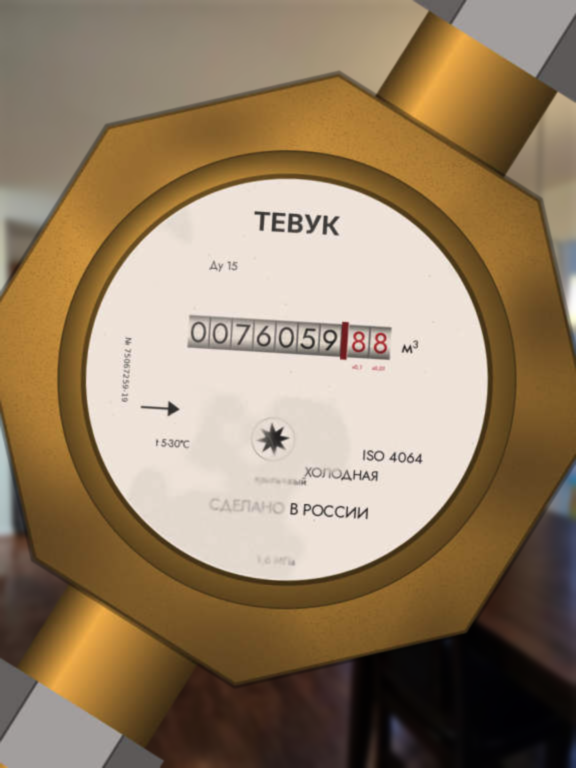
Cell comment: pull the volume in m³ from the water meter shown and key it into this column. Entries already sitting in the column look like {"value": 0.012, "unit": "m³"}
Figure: {"value": 76059.88, "unit": "m³"}
